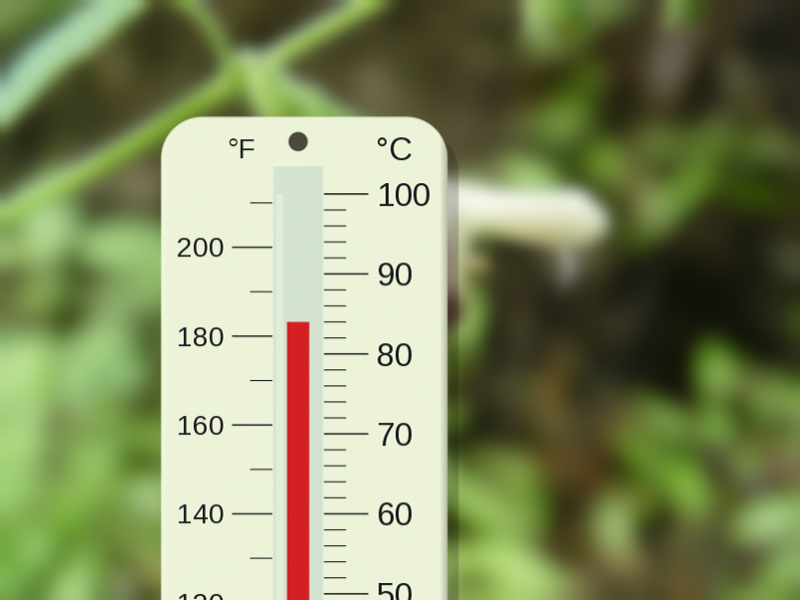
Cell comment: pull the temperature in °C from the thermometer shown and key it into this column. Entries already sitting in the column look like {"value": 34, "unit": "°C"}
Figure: {"value": 84, "unit": "°C"}
